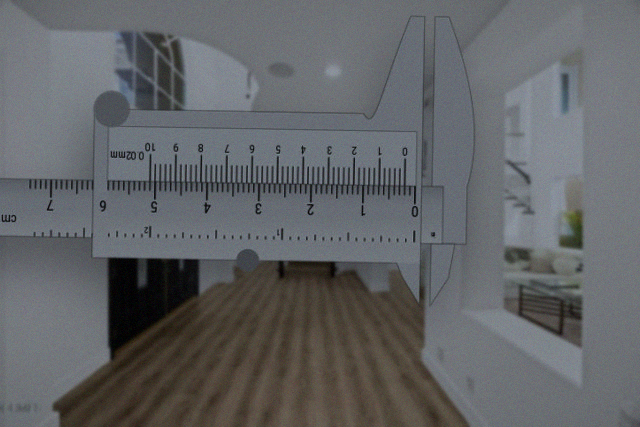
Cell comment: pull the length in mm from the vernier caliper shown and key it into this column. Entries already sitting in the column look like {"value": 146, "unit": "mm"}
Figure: {"value": 2.0, "unit": "mm"}
